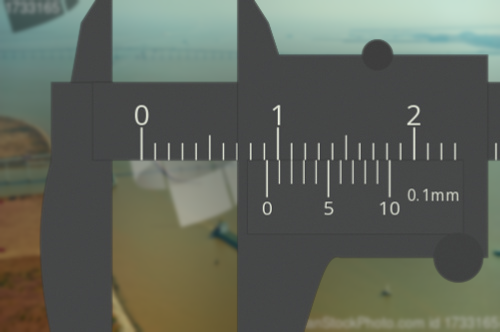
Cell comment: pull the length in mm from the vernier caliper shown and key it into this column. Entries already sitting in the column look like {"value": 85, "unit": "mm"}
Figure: {"value": 9.2, "unit": "mm"}
